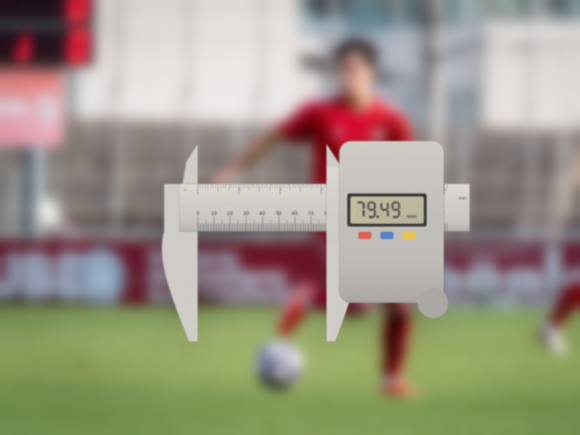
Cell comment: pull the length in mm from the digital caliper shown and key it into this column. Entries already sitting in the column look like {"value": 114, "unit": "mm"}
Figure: {"value": 79.49, "unit": "mm"}
